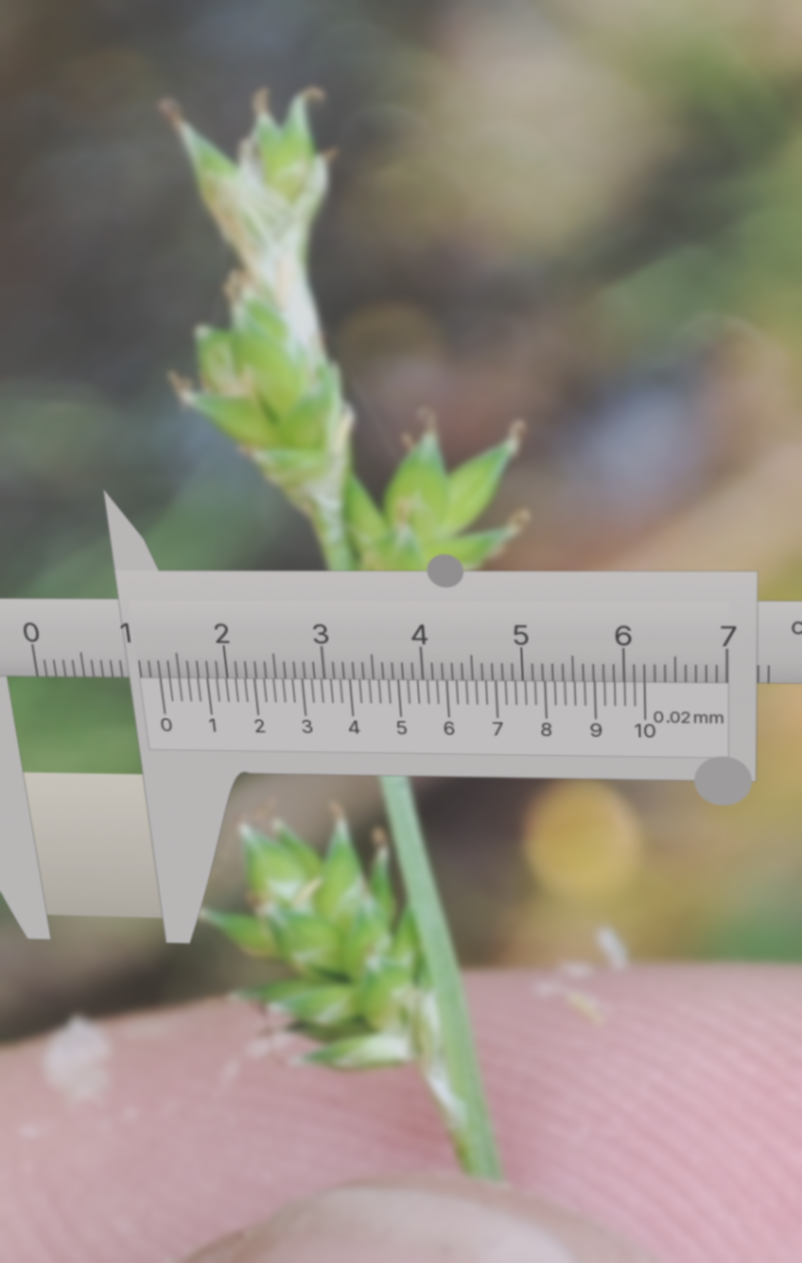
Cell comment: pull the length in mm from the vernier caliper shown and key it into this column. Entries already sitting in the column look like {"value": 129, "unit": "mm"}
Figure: {"value": 13.0, "unit": "mm"}
